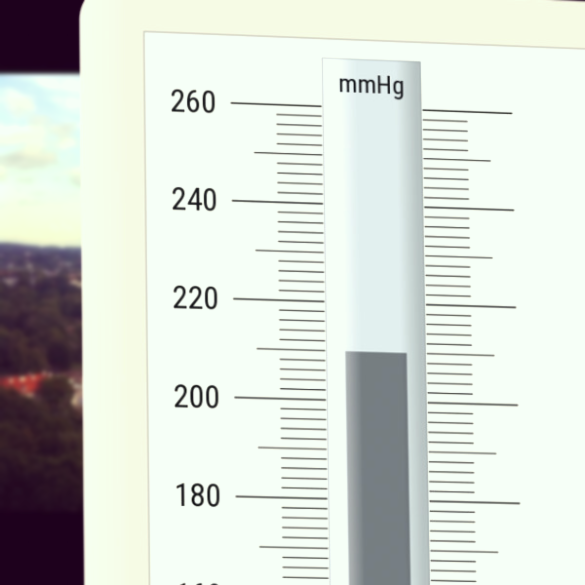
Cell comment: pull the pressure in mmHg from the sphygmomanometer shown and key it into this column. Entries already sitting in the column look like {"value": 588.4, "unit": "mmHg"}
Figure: {"value": 210, "unit": "mmHg"}
